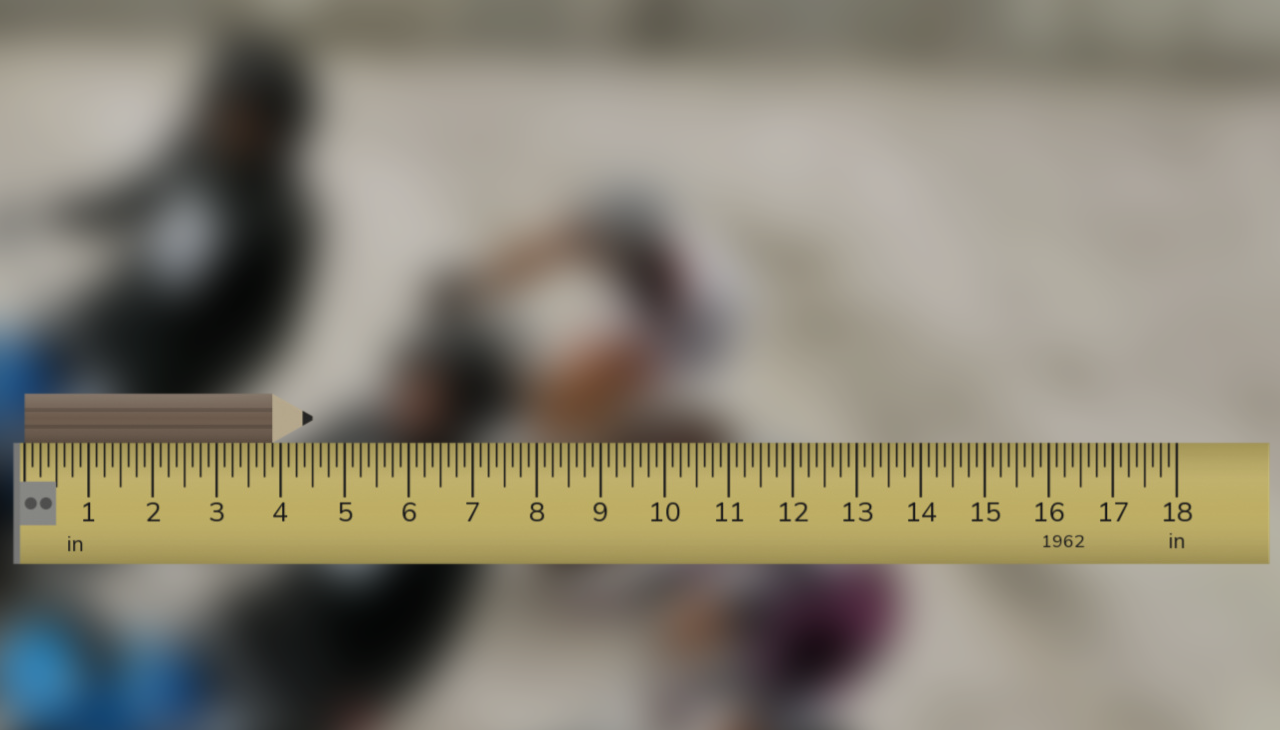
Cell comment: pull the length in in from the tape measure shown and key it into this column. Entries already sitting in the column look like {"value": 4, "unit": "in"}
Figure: {"value": 4.5, "unit": "in"}
